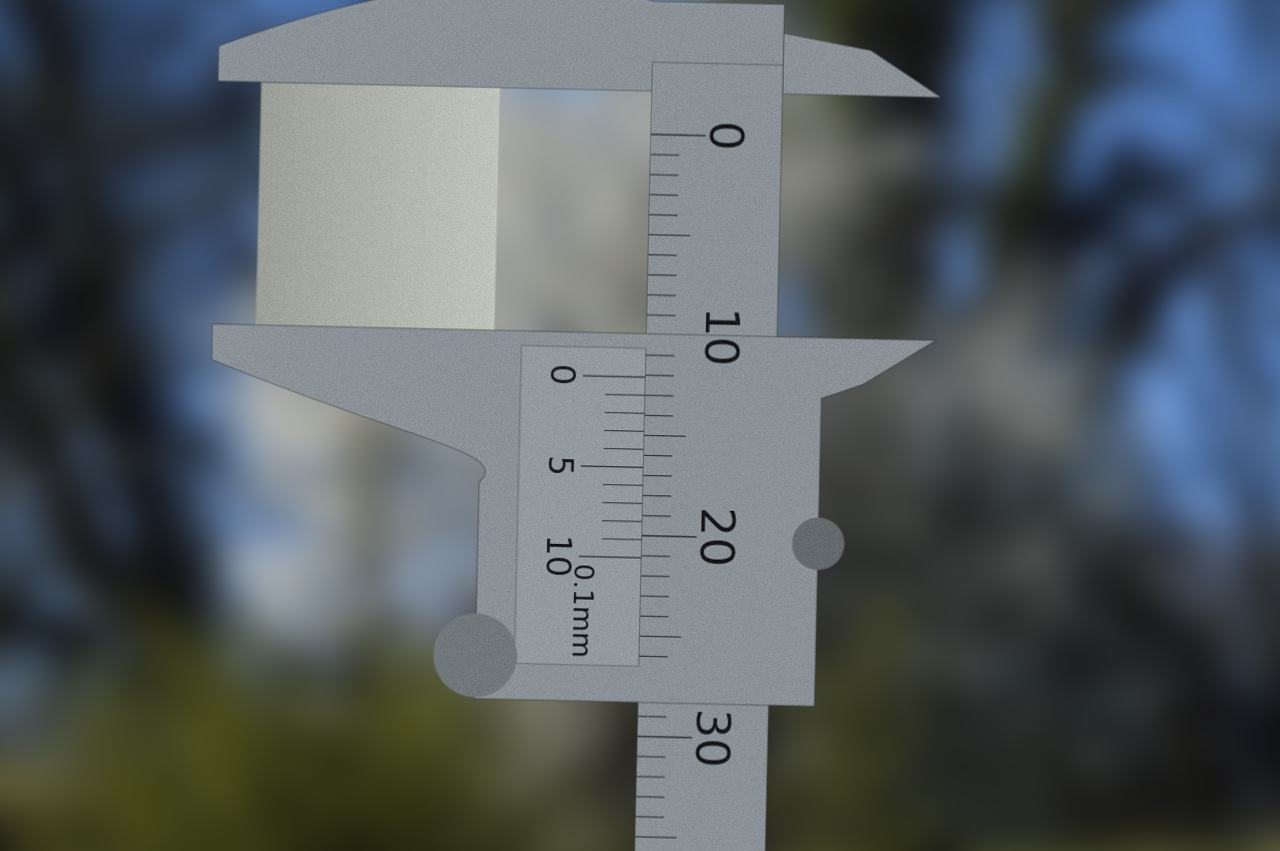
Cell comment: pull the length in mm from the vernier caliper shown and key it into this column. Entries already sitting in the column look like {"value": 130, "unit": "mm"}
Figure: {"value": 12.1, "unit": "mm"}
